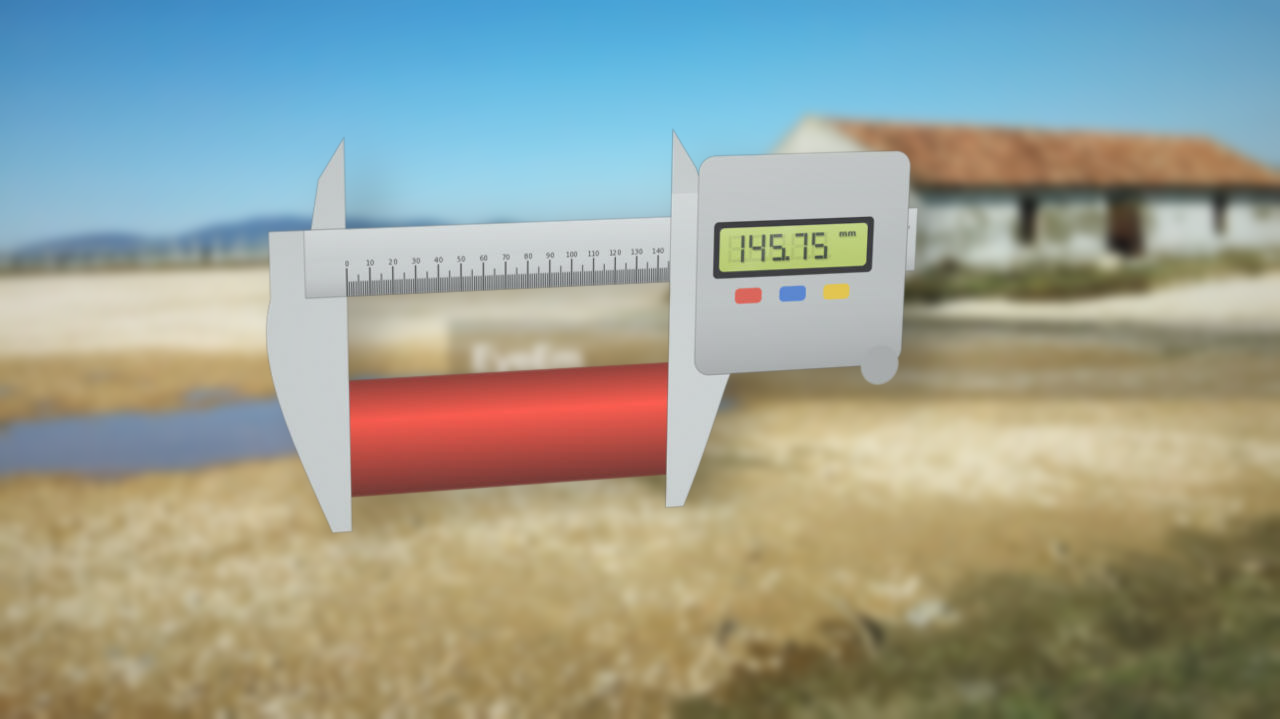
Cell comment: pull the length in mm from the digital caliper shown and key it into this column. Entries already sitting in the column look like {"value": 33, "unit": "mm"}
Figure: {"value": 145.75, "unit": "mm"}
